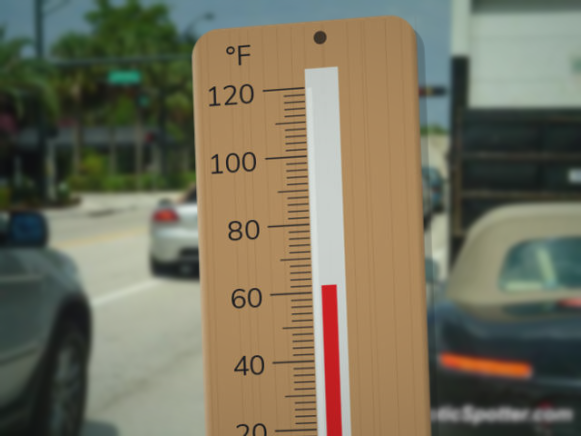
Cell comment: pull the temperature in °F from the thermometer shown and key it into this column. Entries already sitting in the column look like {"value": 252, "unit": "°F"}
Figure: {"value": 62, "unit": "°F"}
